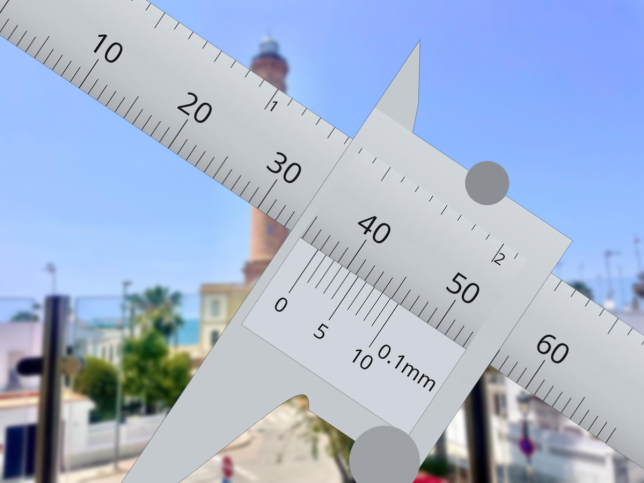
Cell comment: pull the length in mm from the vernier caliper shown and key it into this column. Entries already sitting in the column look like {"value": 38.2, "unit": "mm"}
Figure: {"value": 36.8, "unit": "mm"}
